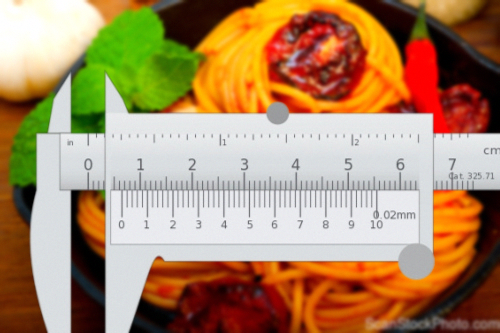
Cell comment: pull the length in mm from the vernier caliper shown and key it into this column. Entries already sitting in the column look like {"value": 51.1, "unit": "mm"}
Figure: {"value": 6.5, "unit": "mm"}
